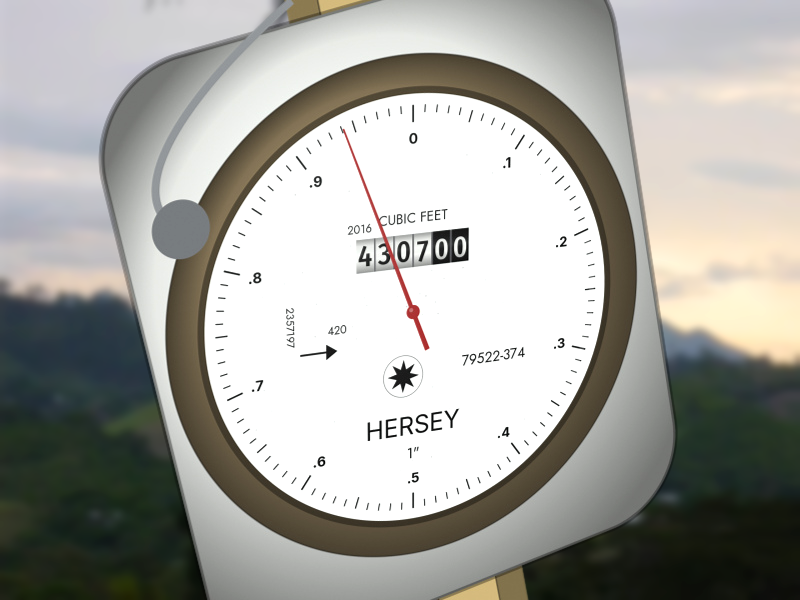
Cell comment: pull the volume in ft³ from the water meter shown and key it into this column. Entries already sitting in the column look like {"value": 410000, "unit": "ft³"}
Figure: {"value": 430699.94, "unit": "ft³"}
